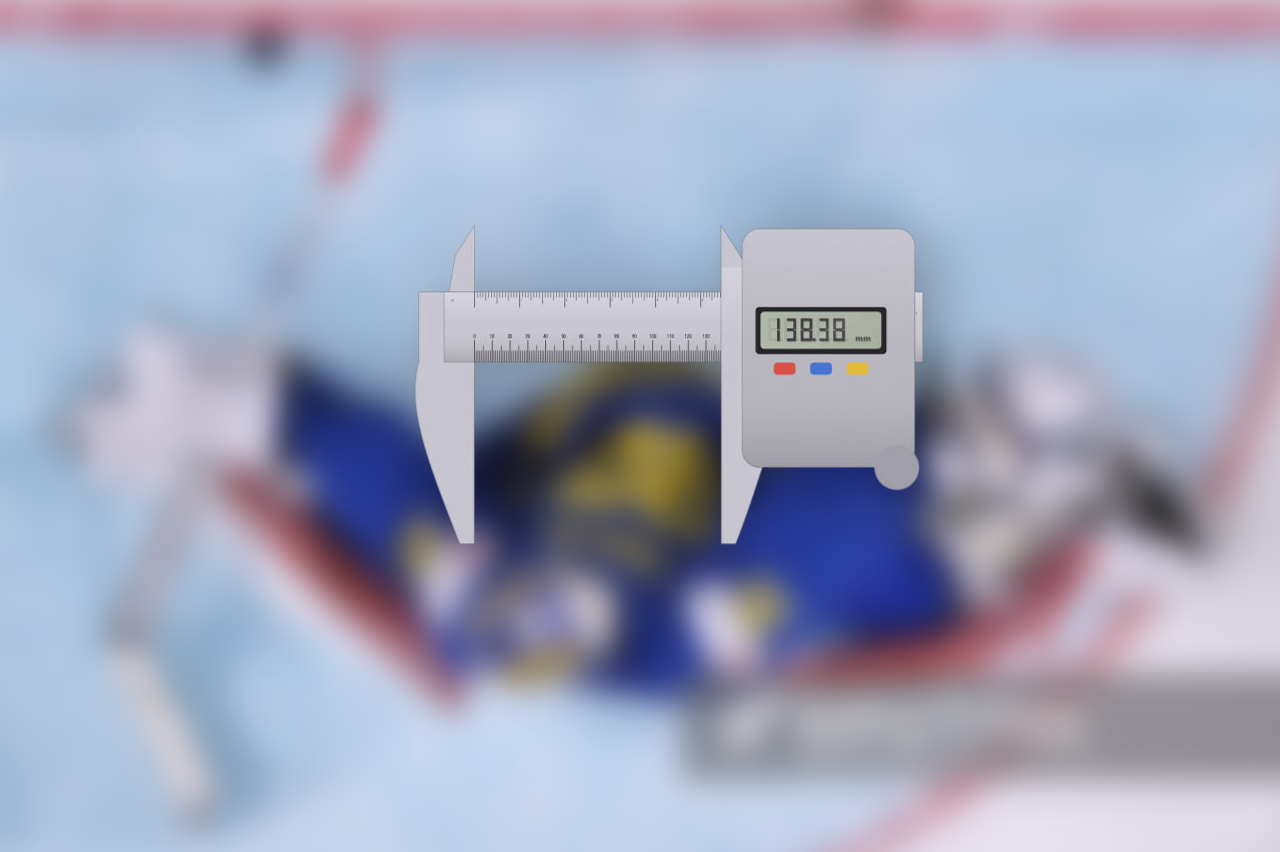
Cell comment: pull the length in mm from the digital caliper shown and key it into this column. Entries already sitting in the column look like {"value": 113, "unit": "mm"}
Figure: {"value": 138.38, "unit": "mm"}
